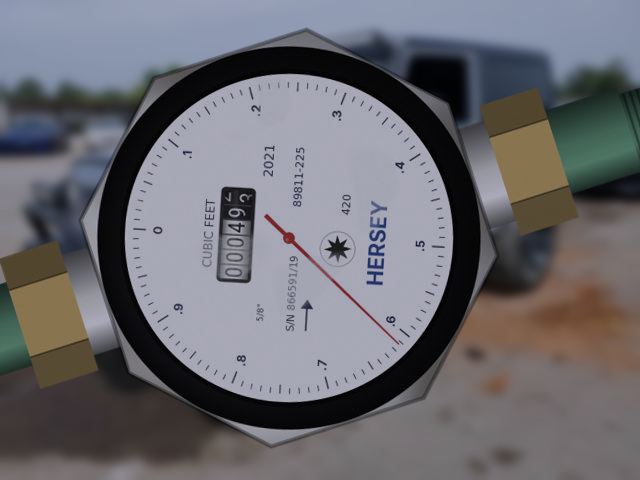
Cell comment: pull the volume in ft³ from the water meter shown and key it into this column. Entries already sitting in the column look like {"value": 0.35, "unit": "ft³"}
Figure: {"value": 492.61, "unit": "ft³"}
